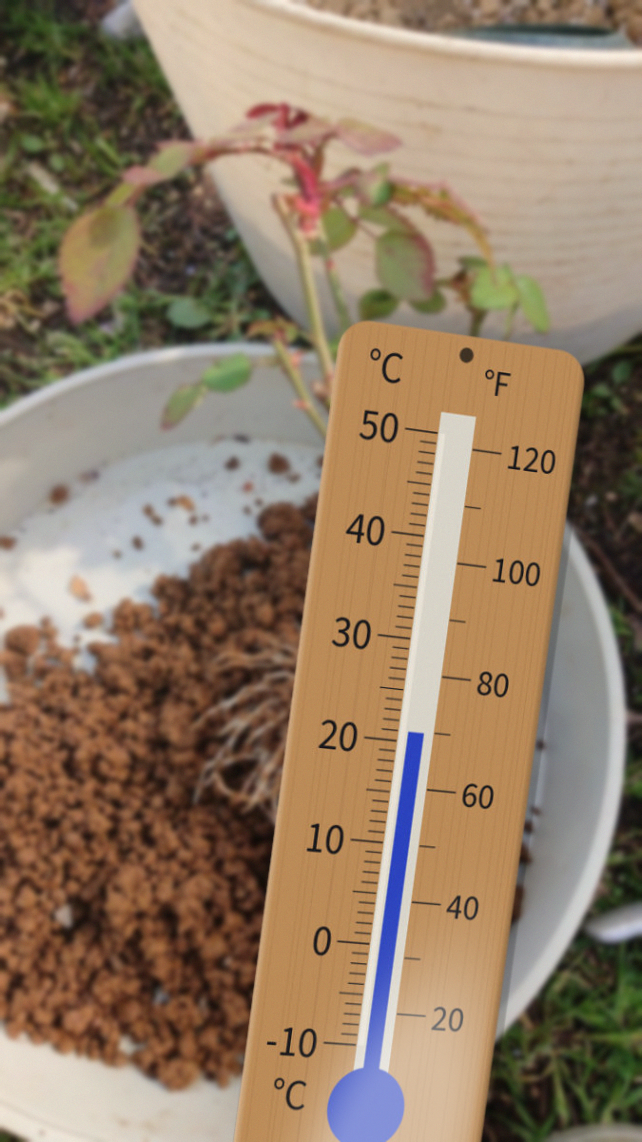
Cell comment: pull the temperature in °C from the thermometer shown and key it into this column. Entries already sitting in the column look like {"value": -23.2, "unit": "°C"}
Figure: {"value": 21, "unit": "°C"}
